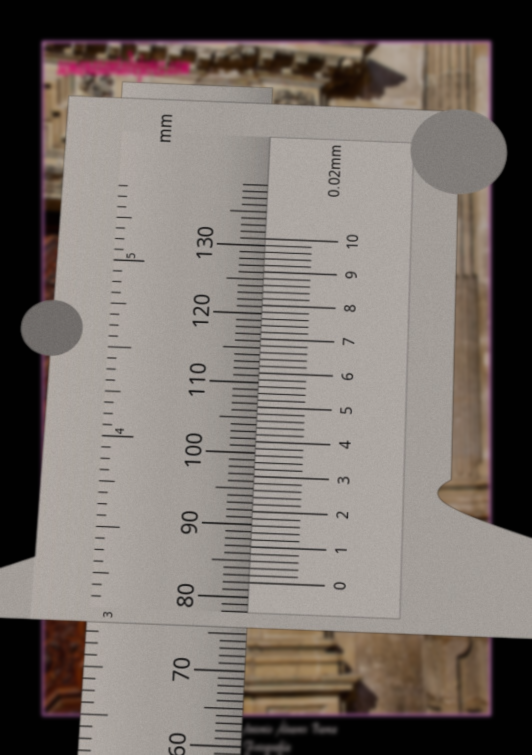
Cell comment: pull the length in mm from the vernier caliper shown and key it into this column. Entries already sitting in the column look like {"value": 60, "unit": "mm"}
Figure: {"value": 82.0, "unit": "mm"}
